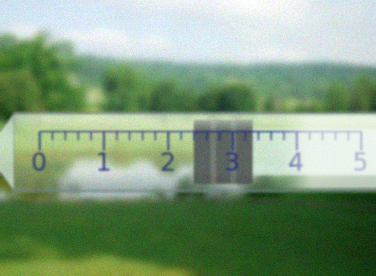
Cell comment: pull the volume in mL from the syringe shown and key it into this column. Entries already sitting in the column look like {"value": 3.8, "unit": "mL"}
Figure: {"value": 2.4, "unit": "mL"}
